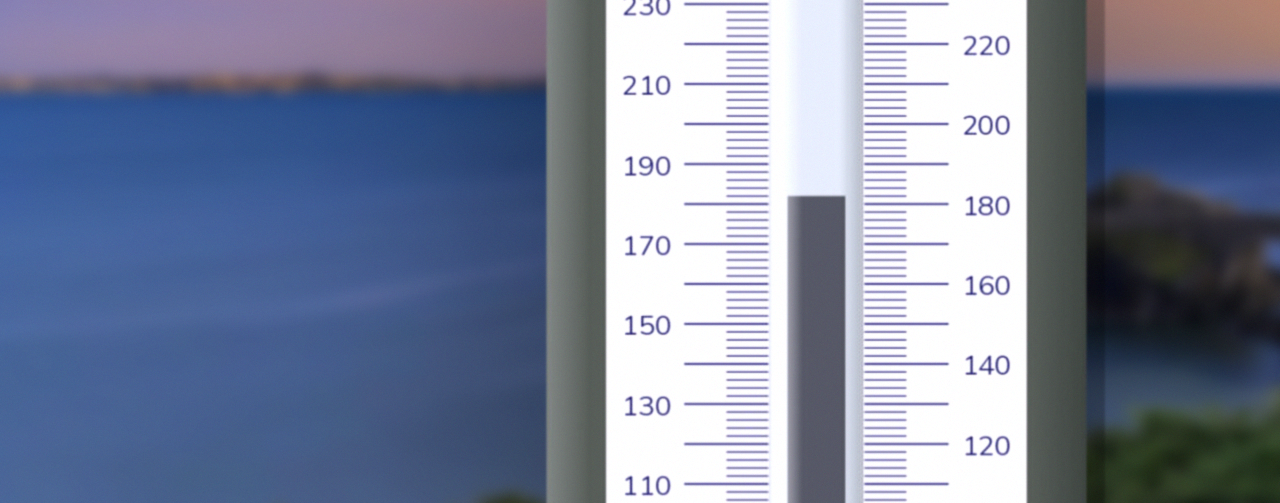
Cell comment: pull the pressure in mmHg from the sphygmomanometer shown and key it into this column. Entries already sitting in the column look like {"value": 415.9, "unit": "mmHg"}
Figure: {"value": 182, "unit": "mmHg"}
